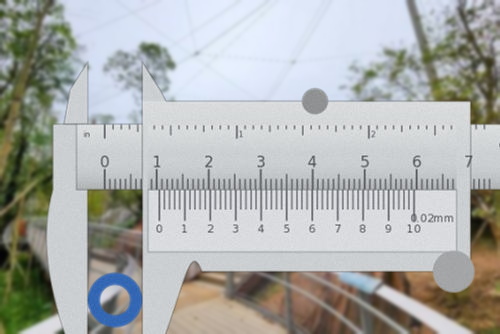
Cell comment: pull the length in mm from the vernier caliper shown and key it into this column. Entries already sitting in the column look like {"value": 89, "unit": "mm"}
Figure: {"value": 10.5, "unit": "mm"}
